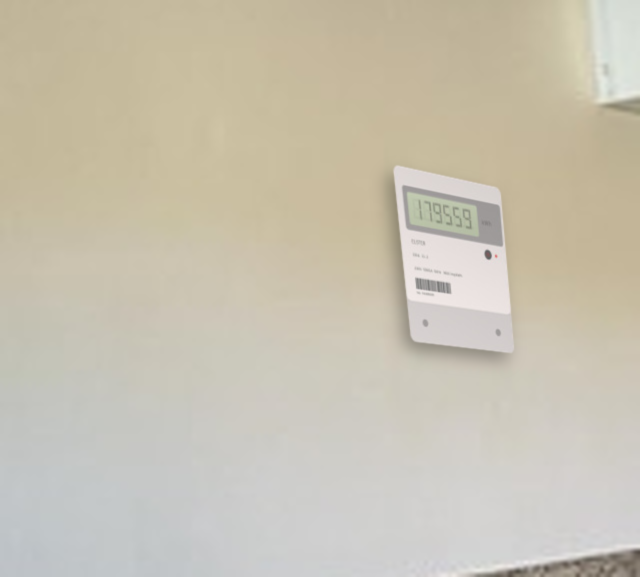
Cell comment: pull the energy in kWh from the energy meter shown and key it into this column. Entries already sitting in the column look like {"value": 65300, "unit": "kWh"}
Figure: {"value": 179559, "unit": "kWh"}
